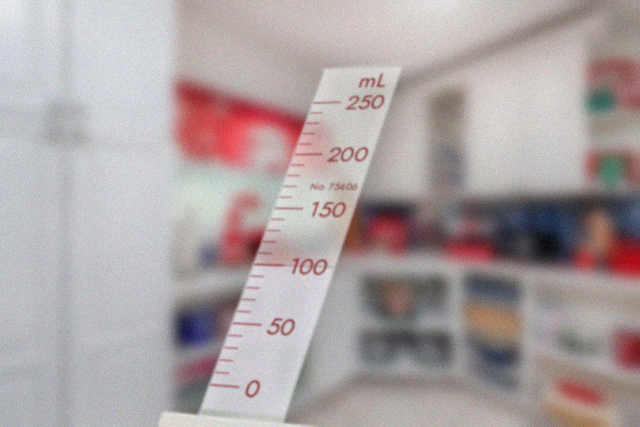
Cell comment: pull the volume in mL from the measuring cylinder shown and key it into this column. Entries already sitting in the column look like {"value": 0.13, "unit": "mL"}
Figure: {"value": 100, "unit": "mL"}
